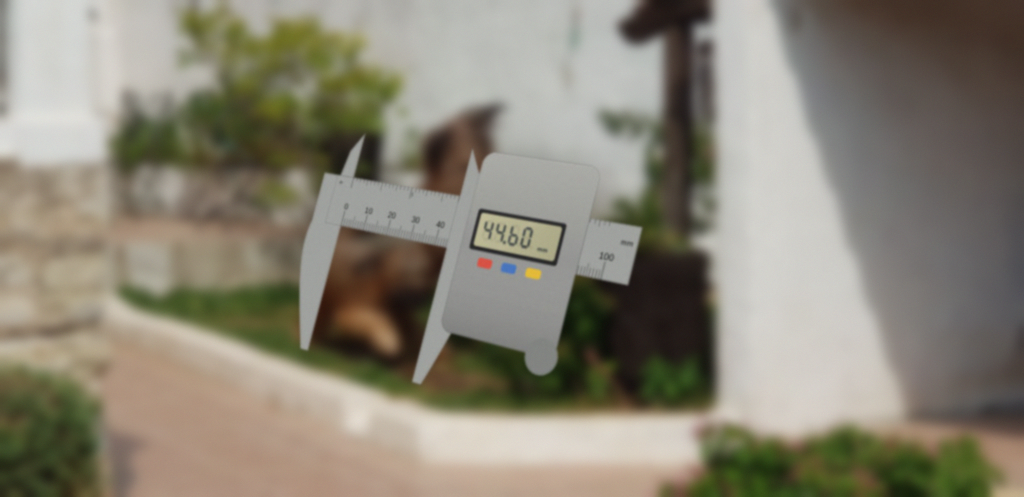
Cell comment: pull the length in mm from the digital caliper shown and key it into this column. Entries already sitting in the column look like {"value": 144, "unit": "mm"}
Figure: {"value": 44.60, "unit": "mm"}
